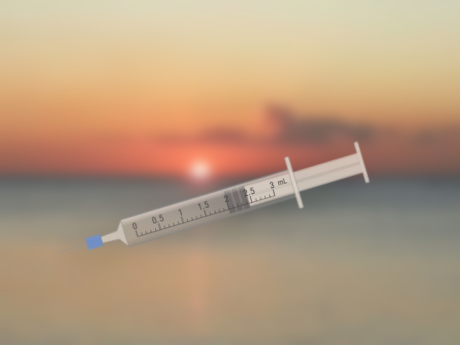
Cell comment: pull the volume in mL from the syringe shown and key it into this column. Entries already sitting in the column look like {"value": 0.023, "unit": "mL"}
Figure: {"value": 2, "unit": "mL"}
